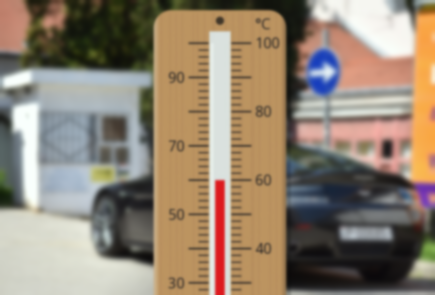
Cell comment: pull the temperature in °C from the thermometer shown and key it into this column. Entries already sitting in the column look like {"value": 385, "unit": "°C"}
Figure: {"value": 60, "unit": "°C"}
